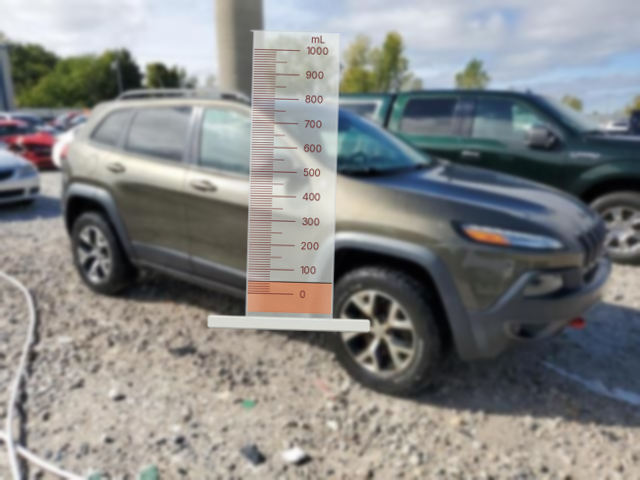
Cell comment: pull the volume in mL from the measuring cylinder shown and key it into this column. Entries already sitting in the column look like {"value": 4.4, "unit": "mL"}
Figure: {"value": 50, "unit": "mL"}
